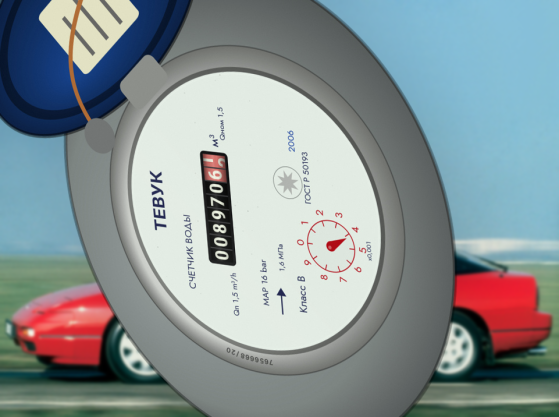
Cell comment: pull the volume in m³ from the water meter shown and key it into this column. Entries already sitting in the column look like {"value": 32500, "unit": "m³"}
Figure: {"value": 8970.614, "unit": "m³"}
